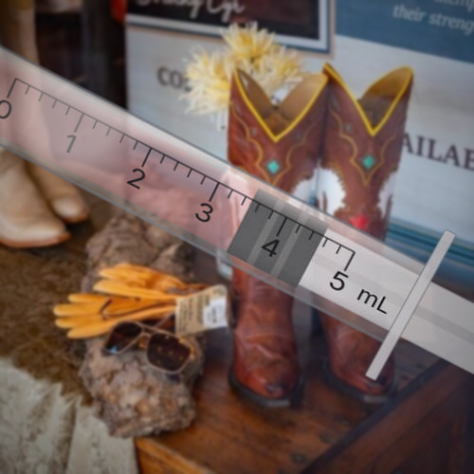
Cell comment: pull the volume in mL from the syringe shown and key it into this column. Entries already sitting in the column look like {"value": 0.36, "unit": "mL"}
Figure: {"value": 3.5, "unit": "mL"}
